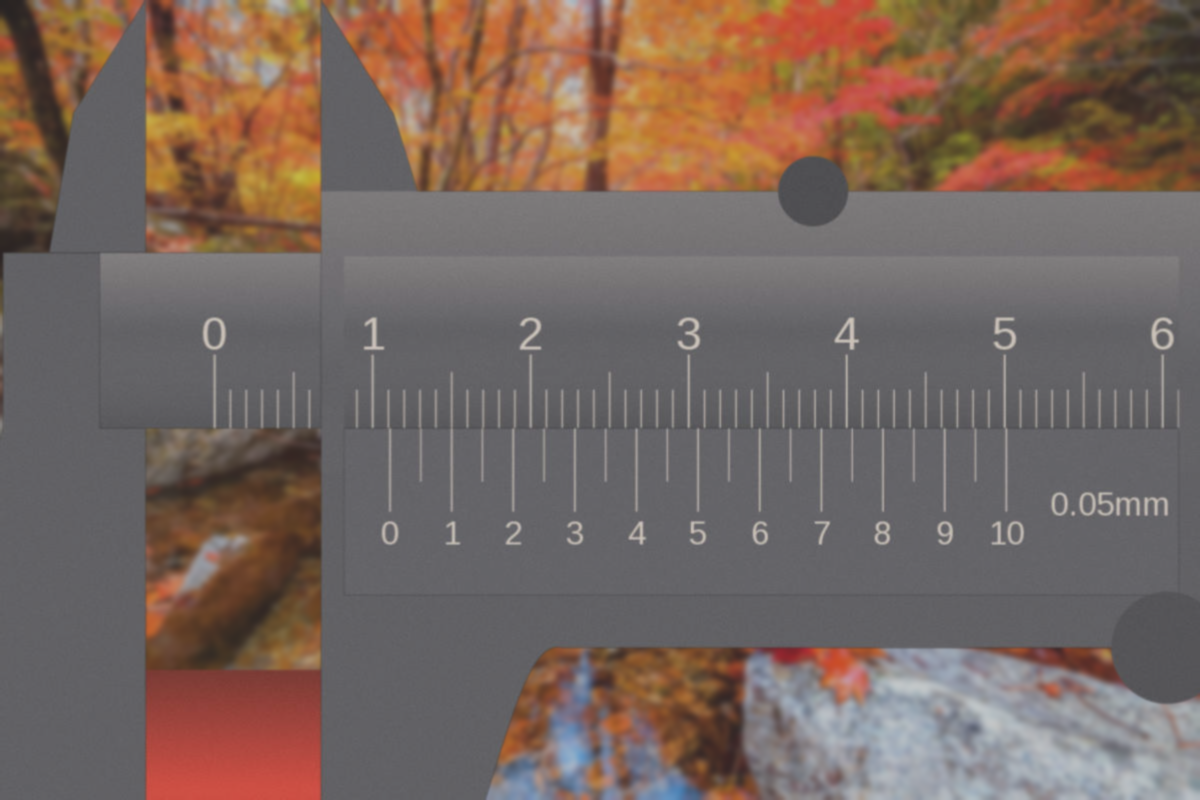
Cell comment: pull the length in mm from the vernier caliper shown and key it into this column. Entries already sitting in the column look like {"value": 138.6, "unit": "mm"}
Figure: {"value": 11.1, "unit": "mm"}
